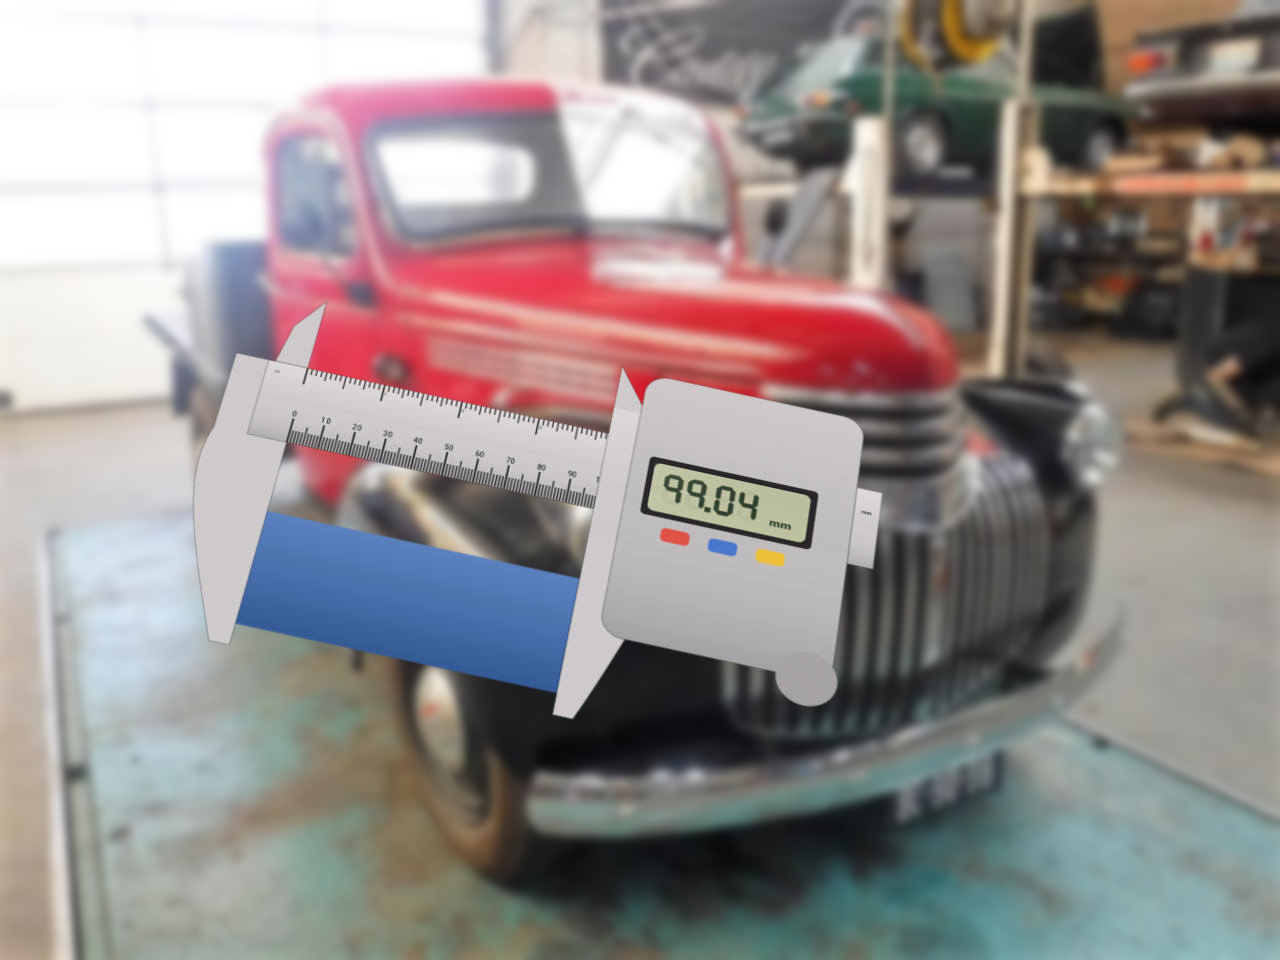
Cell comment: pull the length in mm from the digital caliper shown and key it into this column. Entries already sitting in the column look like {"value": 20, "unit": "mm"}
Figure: {"value": 99.04, "unit": "mm"}
